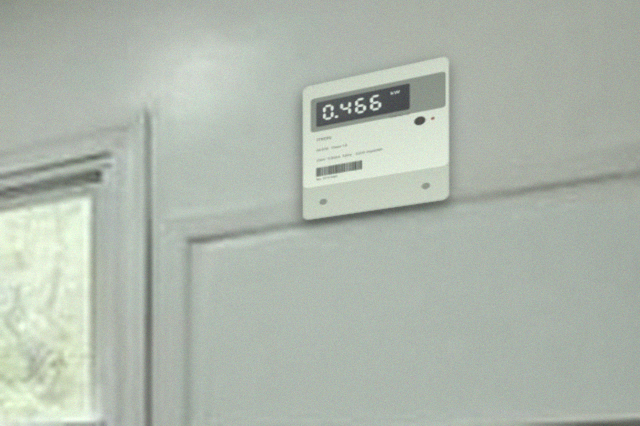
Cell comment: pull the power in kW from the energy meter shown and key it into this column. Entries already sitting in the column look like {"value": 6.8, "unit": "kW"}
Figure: {"value": 0.466, "unit": "kW"}
